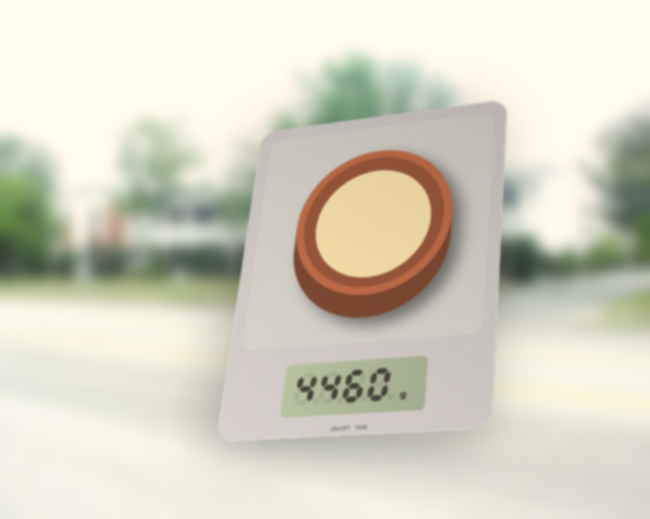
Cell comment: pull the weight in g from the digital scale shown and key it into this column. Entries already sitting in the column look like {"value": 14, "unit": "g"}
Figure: {"value": 4460, "unit": "g"}
